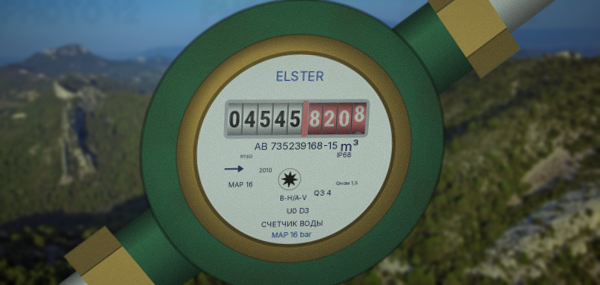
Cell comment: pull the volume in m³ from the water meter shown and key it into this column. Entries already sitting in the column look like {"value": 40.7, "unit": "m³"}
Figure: {"value": 4545.8208, "unit": "m³"}
